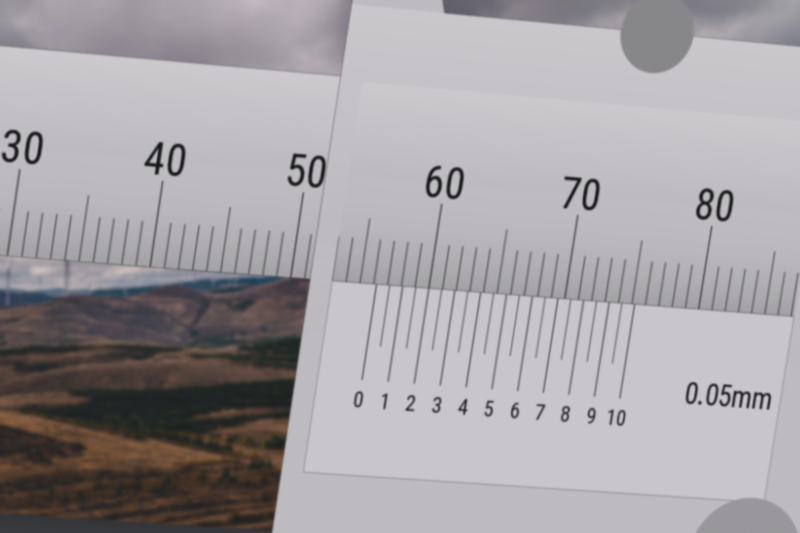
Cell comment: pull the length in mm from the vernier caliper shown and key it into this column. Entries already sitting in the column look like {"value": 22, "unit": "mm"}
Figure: {"value": 56.2, "unit": "mm"}
